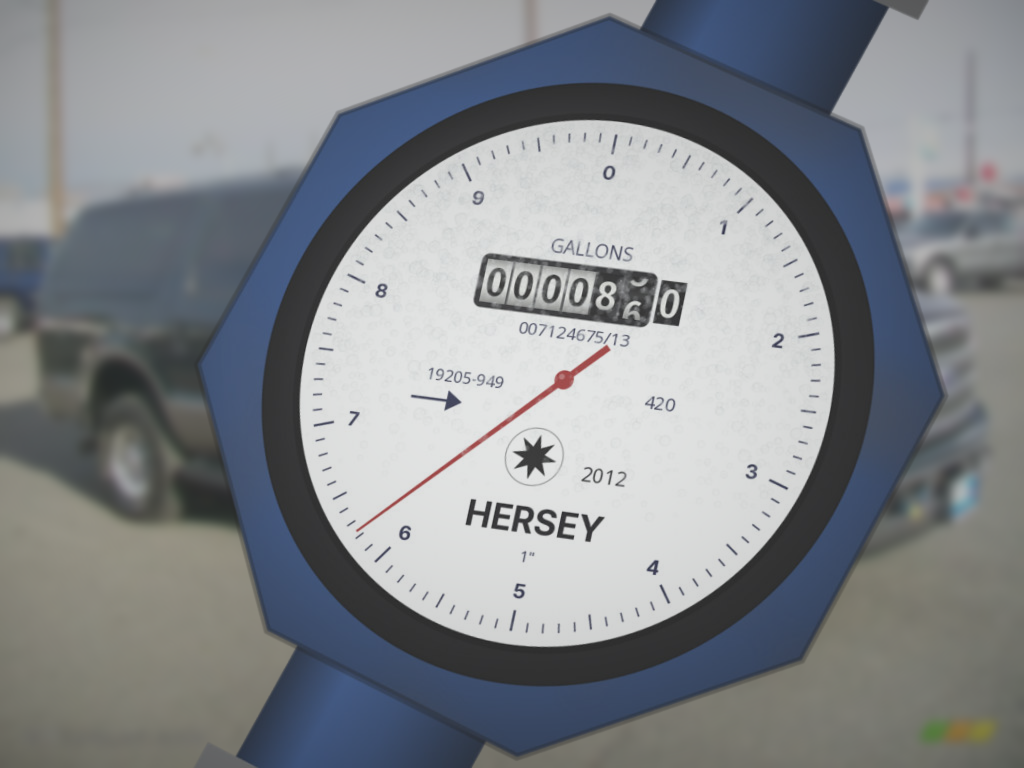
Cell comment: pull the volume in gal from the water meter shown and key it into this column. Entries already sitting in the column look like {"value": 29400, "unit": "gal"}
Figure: {"value": 856.2, "unit": "gal"}
